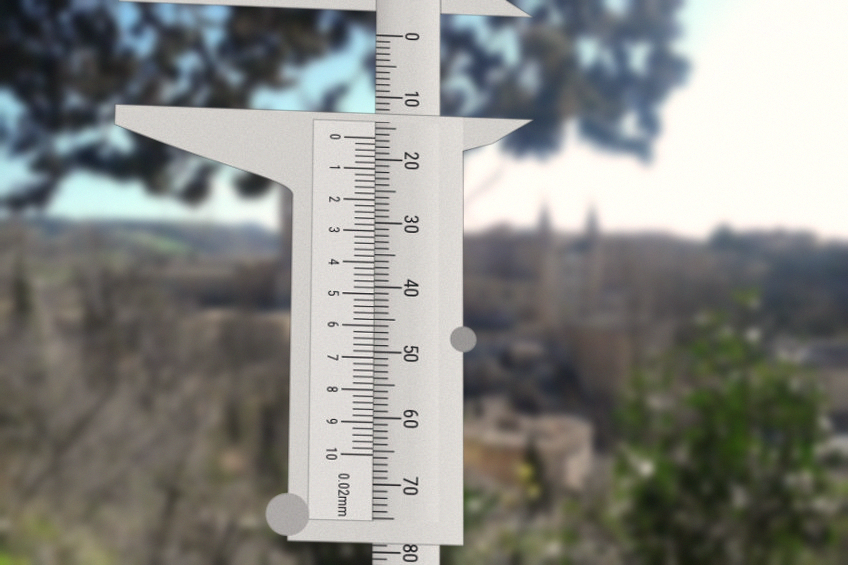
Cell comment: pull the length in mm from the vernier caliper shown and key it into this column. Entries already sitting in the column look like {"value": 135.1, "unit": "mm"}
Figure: {"value": 16.6, "unit": "mm"}
